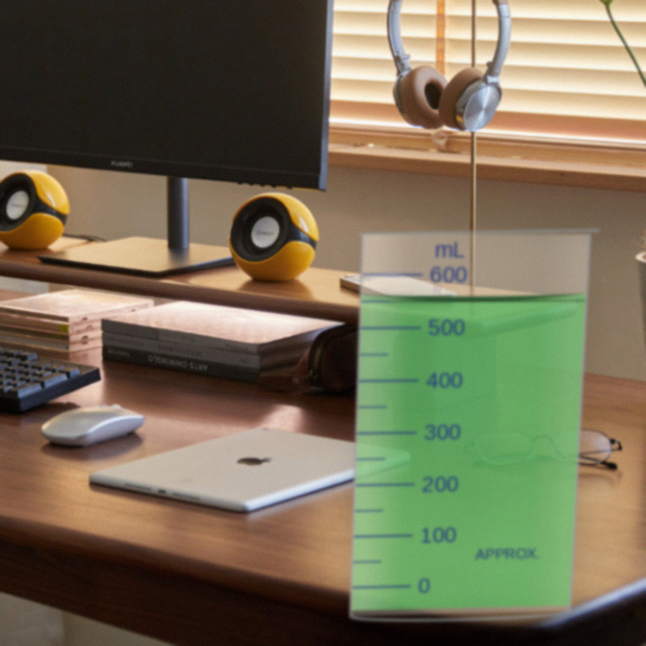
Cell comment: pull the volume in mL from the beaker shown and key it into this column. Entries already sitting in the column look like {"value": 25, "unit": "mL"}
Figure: {"value": 550, "unit": "mL"}
